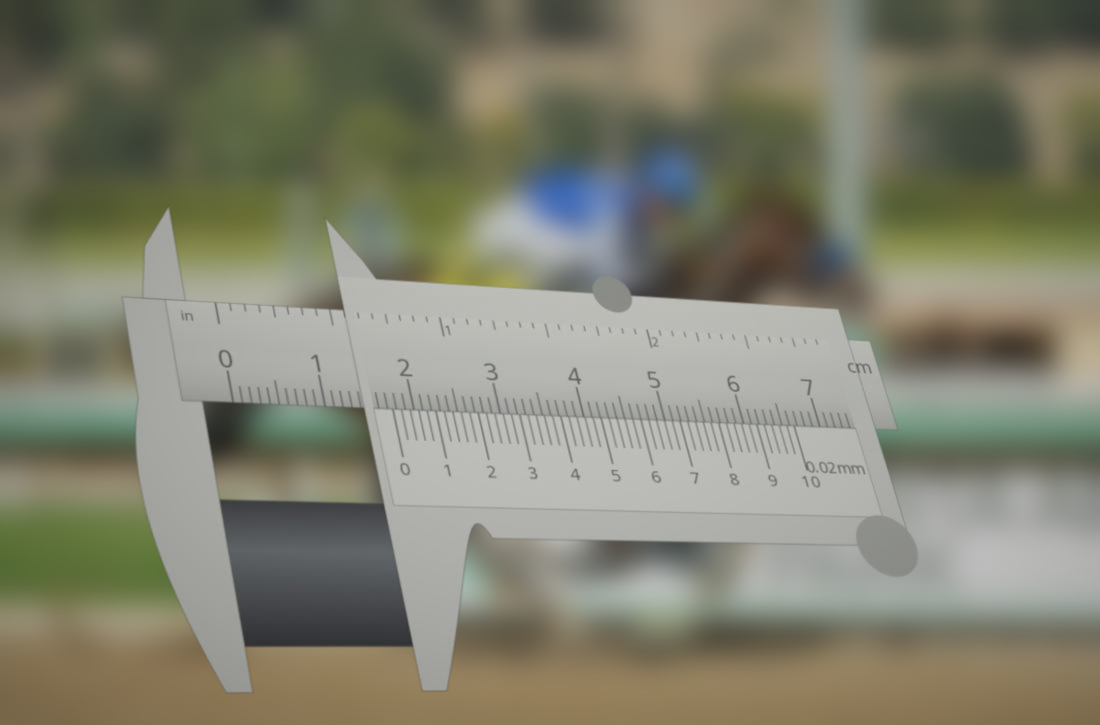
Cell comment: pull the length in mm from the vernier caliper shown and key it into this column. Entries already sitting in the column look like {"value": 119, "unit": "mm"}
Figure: {"value": 17.6, "unit": "mm"}
